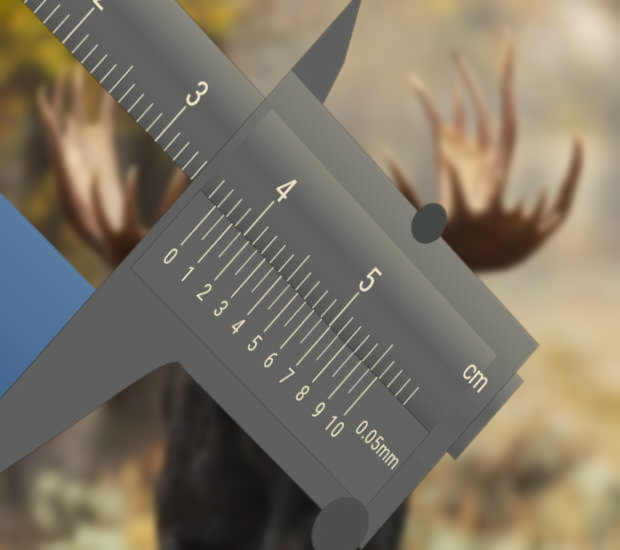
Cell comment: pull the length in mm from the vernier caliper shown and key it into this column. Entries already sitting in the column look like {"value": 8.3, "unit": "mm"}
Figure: {"value": 36.8, "unit": "mm"}
